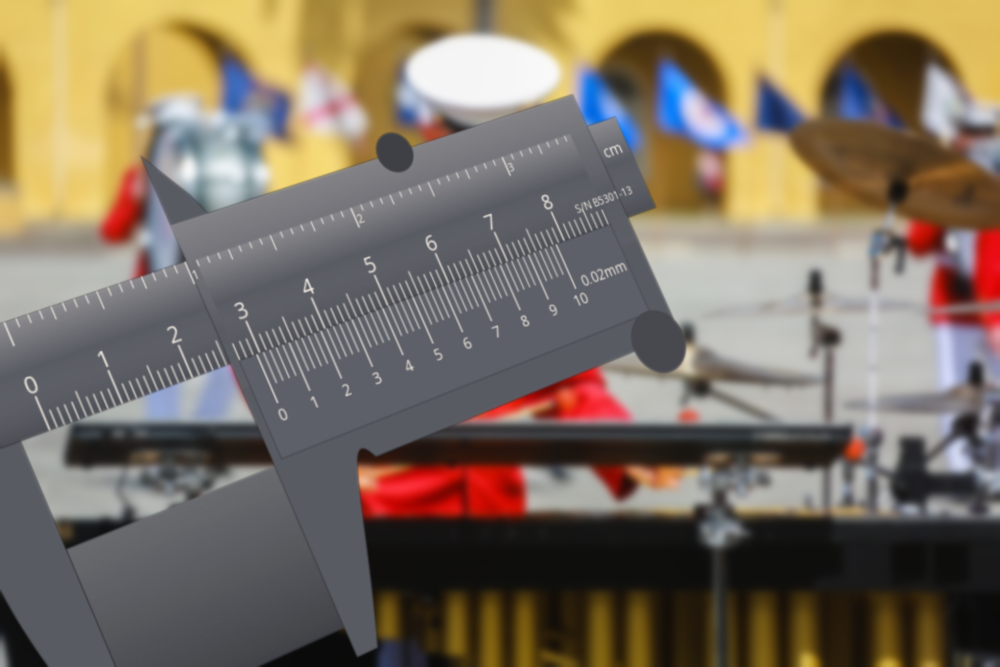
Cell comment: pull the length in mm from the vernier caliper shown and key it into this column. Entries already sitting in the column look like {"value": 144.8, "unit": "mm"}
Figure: {"value": 29.5, "unit": "mm"}
